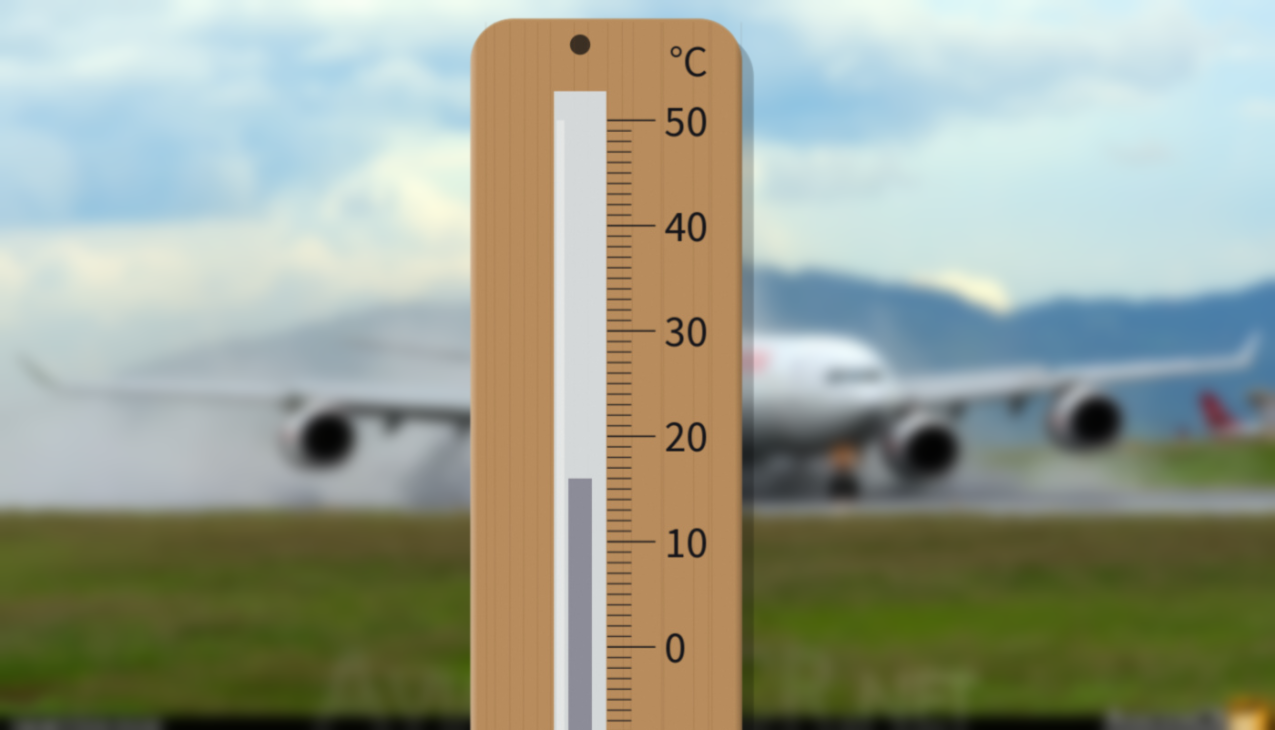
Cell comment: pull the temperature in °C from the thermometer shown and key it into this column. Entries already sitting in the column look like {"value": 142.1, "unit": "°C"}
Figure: {"value": 16, "unit": "°C"}
